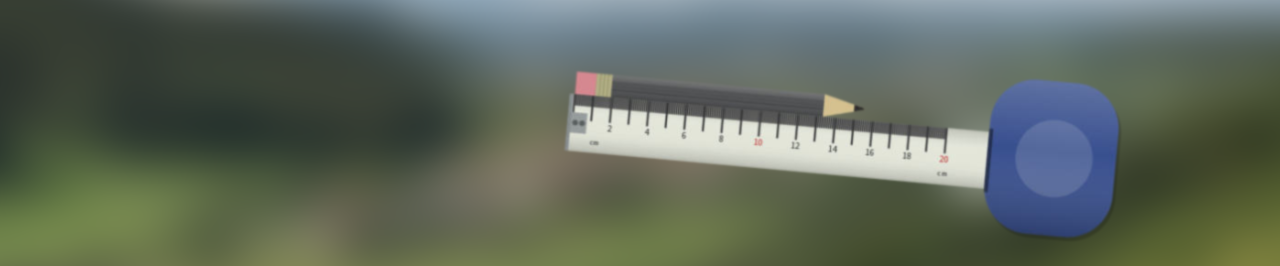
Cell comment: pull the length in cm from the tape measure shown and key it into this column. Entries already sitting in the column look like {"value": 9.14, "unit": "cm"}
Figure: {"value": 15.5, "unit": "cm"}
